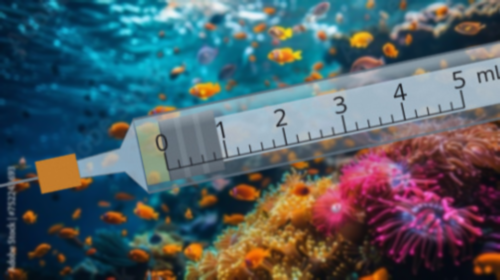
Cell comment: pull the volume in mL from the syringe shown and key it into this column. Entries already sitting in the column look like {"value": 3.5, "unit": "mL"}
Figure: {"value": 0, "unit": "mL"}
